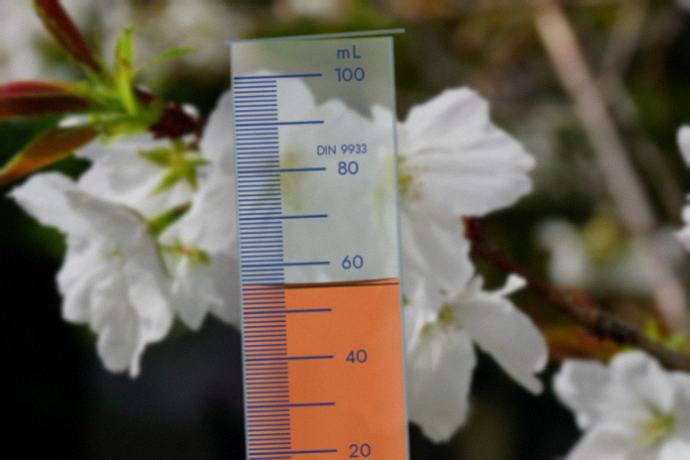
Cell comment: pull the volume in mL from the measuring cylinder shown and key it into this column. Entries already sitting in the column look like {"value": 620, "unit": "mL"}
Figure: {"value": 55, "unit": "mL"}
